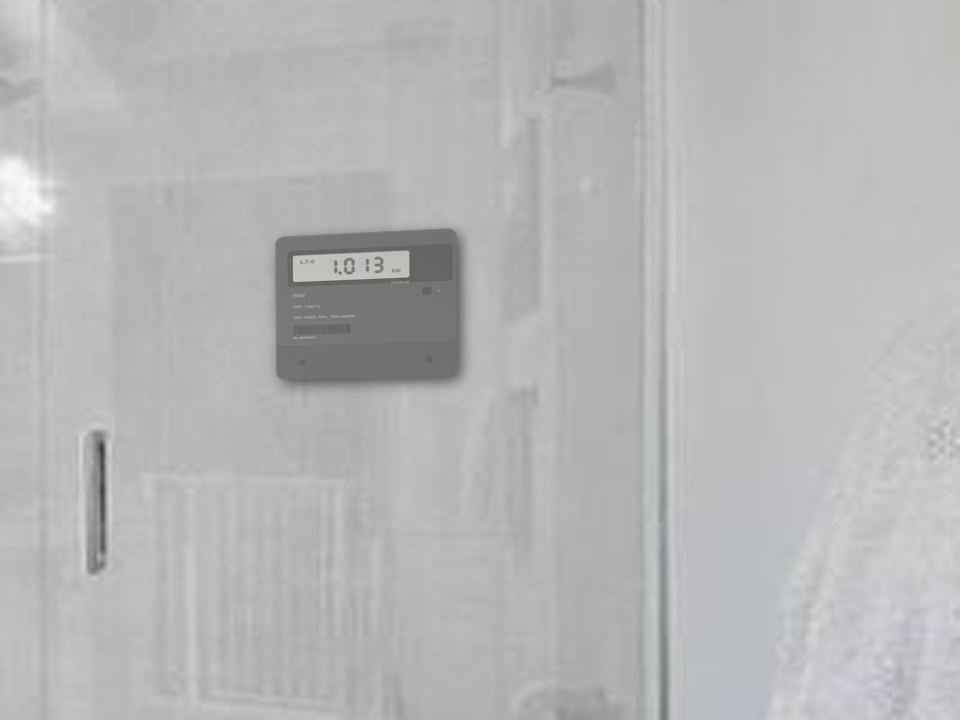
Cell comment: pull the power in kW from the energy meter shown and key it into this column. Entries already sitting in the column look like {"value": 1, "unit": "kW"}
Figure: {"value": 1.013, "unit": "kW"}
